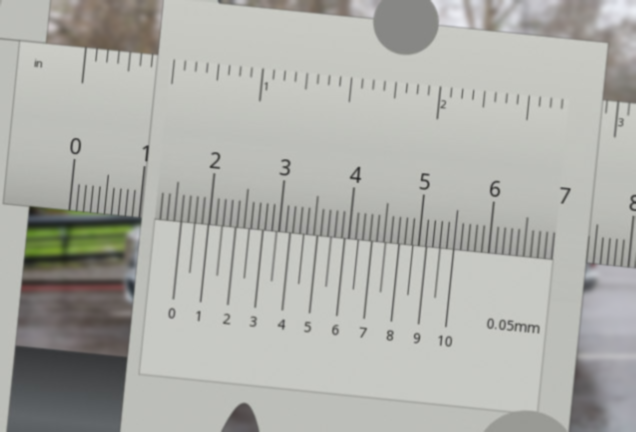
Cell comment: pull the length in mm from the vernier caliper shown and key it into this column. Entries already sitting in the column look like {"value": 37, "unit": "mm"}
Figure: {"value": 16.0, "unit": "mm"}
